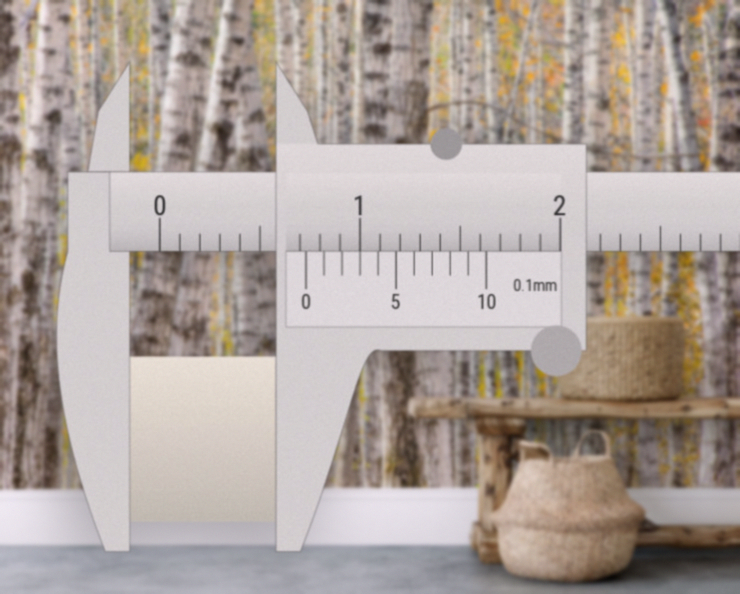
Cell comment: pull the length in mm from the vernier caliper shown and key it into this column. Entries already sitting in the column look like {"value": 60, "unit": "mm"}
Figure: {"value": 7.3, "unit": "mm"}
